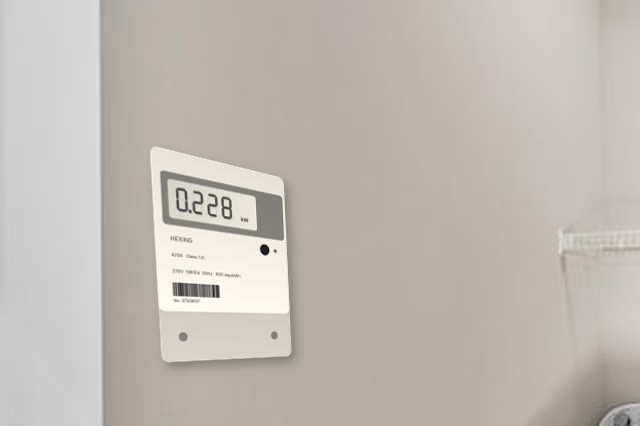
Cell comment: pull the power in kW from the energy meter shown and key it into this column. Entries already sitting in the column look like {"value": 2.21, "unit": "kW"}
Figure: {"value": 0.228, "unit": "kW"}
